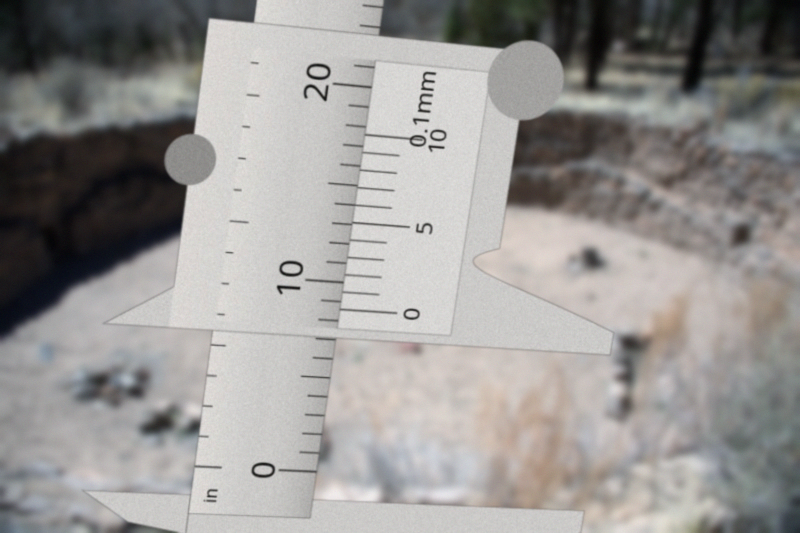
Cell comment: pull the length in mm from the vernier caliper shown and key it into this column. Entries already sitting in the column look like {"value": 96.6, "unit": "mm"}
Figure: {"value": 8.6, "unit": "mm"}
